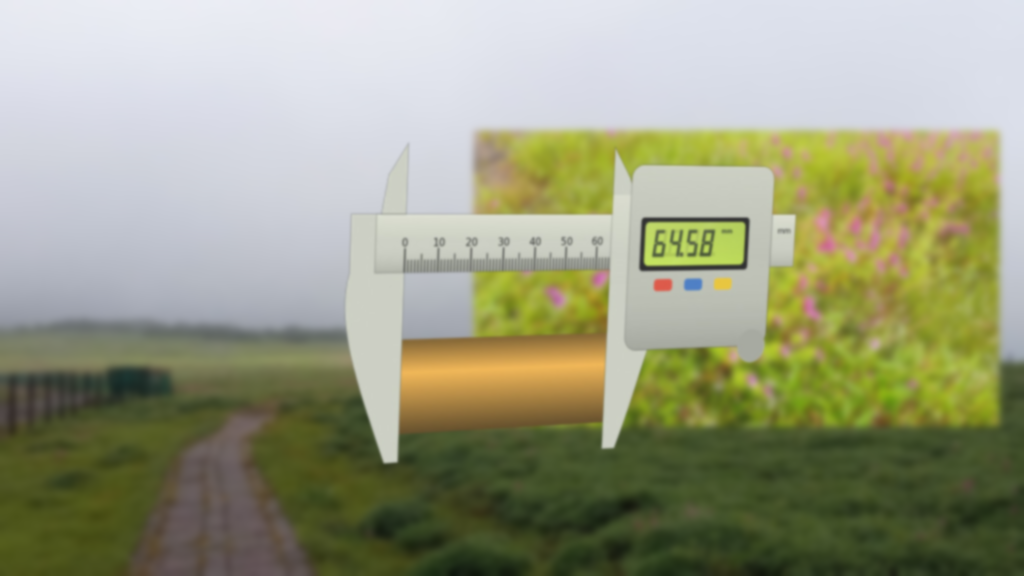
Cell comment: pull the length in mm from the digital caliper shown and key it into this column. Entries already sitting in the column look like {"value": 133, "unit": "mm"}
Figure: {"value": 64.58, "unit": "mm"}
